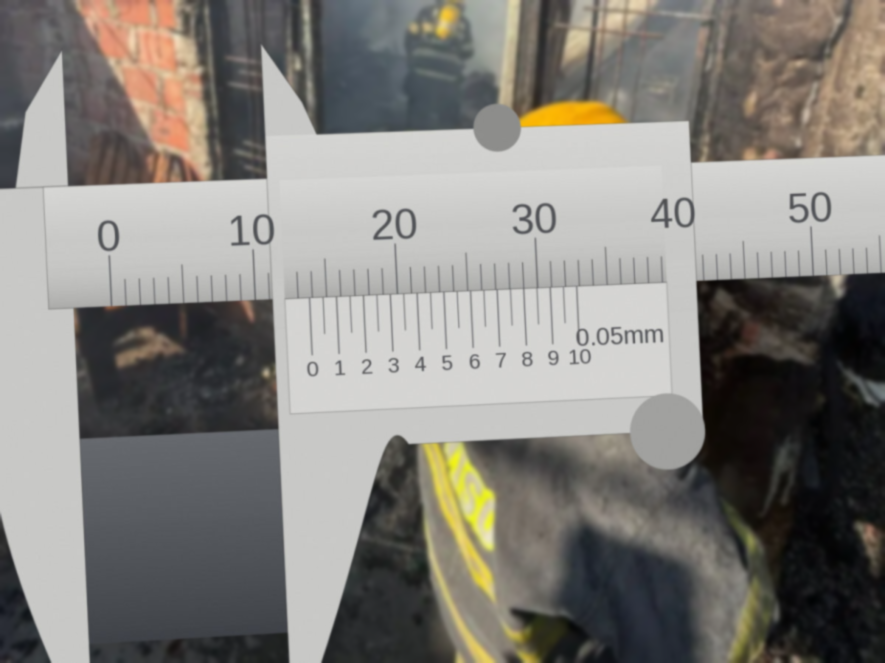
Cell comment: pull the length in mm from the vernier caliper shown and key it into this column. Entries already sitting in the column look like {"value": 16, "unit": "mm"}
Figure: {"value": 13.8, "unit": "mm"}
